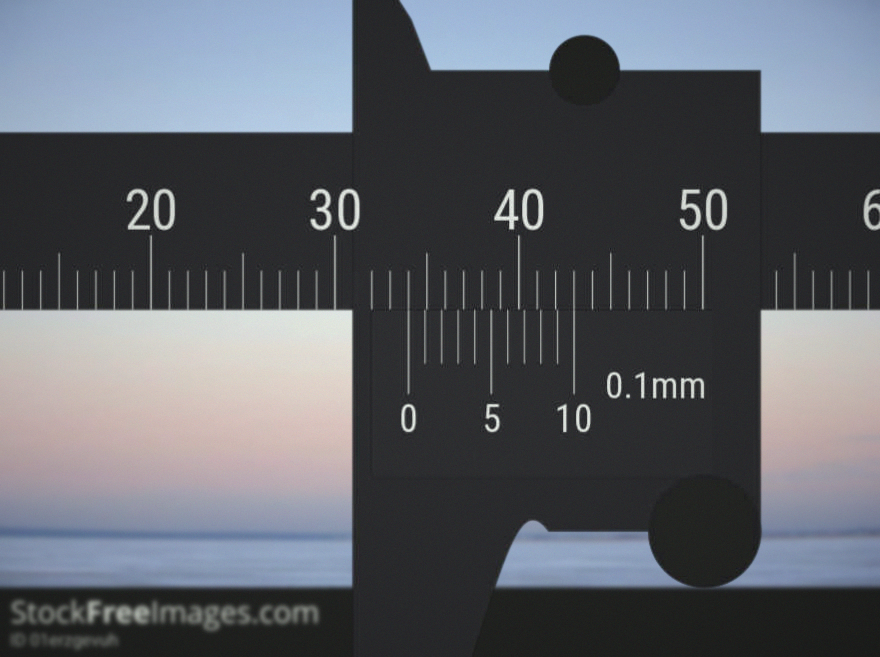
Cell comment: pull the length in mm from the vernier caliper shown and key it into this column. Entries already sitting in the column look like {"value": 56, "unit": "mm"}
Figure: {"value": 34.0, "unit": "mm"}
